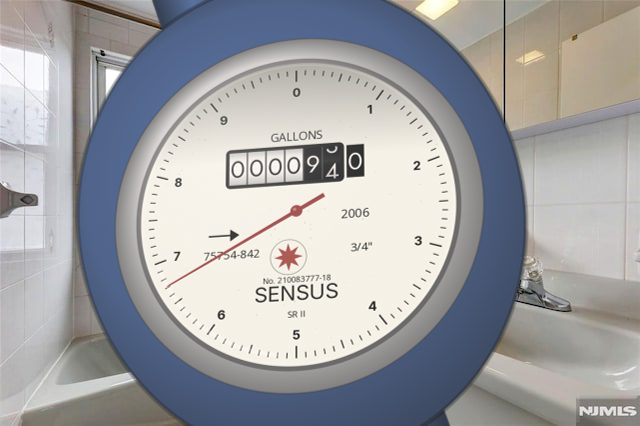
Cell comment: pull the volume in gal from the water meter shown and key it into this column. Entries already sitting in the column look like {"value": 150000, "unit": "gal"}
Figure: {"value": 936.7, "unit": "gal"}
